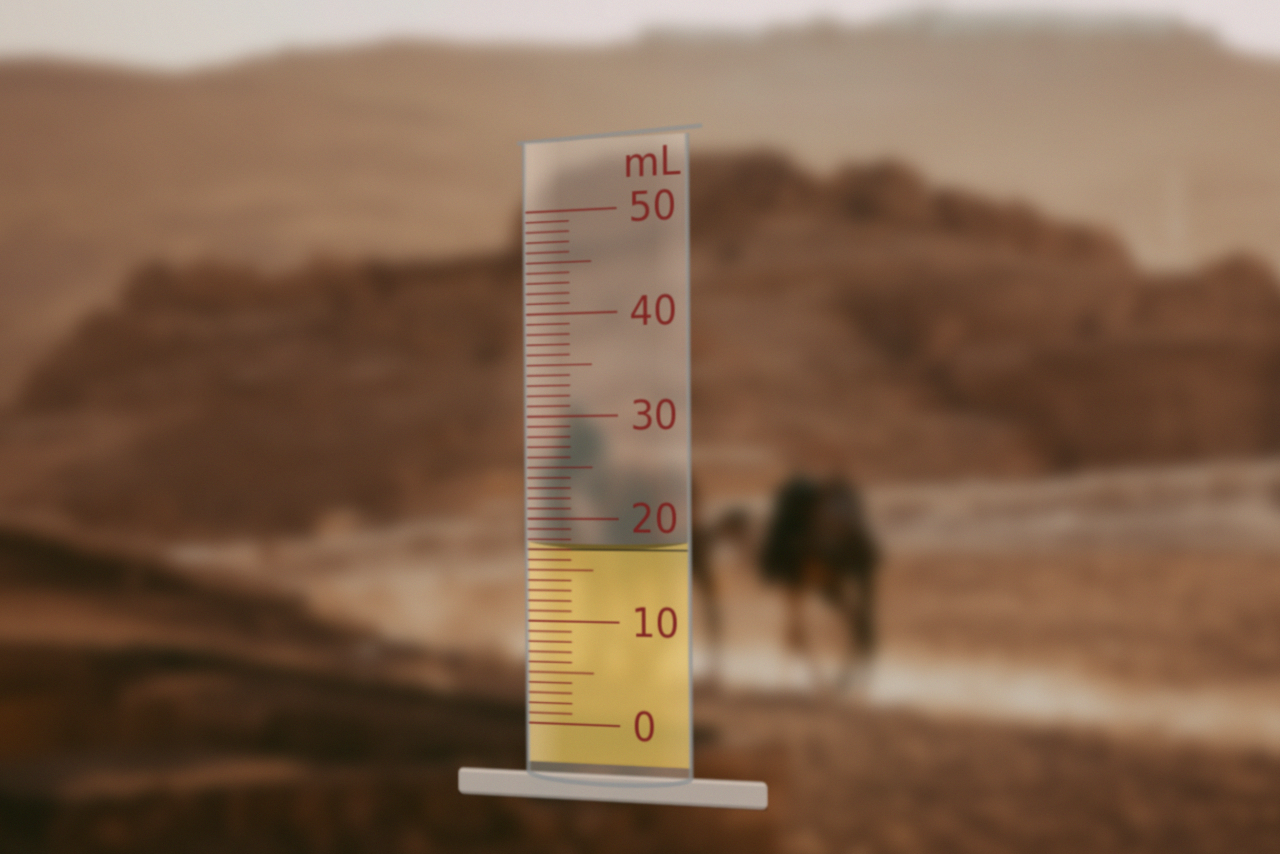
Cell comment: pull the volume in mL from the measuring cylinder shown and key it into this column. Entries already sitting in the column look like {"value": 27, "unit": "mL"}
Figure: {"value": 17, "unit": "mL"}
